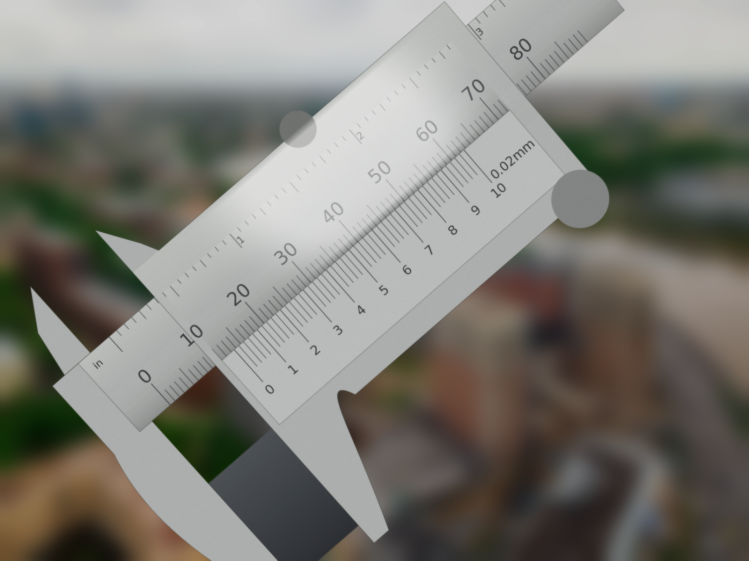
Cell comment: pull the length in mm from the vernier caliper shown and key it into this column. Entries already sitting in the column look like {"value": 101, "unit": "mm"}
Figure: {"value": 13.6, "unit": "mm"}
